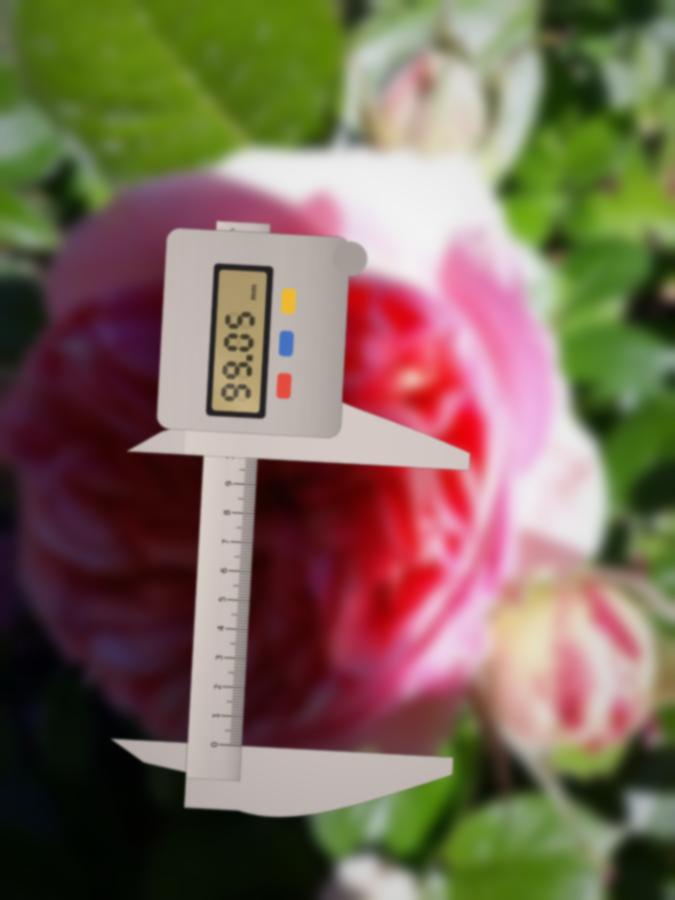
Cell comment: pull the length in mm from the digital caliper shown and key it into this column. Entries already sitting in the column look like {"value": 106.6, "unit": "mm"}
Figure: {"value": 99.05, "unit": "mm"}
